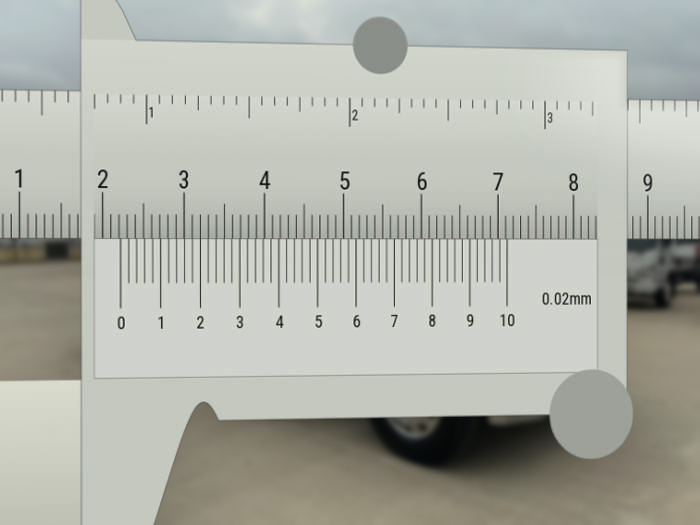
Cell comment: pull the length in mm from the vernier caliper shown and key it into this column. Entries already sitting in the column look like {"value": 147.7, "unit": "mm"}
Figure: {"value": 22.2, "unit": "mm"}
